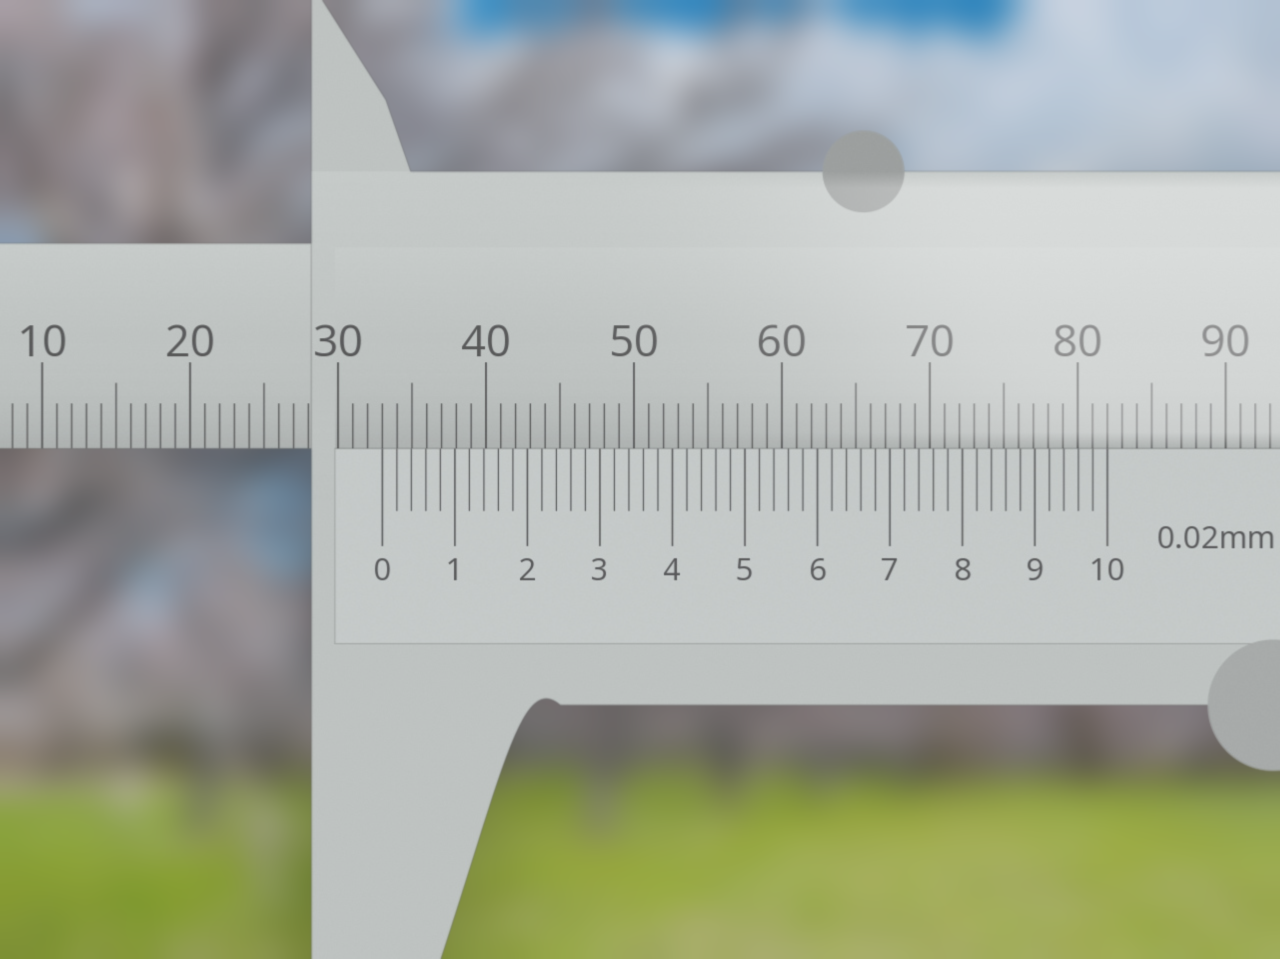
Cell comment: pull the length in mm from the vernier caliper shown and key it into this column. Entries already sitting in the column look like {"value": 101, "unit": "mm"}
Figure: {"value": 33.0, "unit": "mm"}
